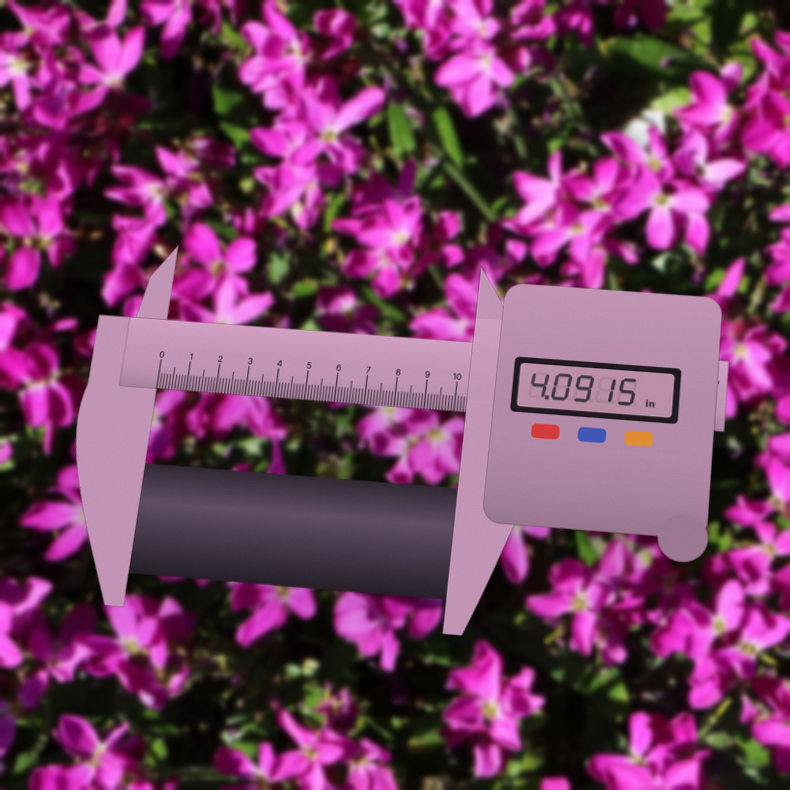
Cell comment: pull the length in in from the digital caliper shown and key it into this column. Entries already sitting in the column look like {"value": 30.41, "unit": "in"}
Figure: {"value": 4.0915, "unit": "in"}
